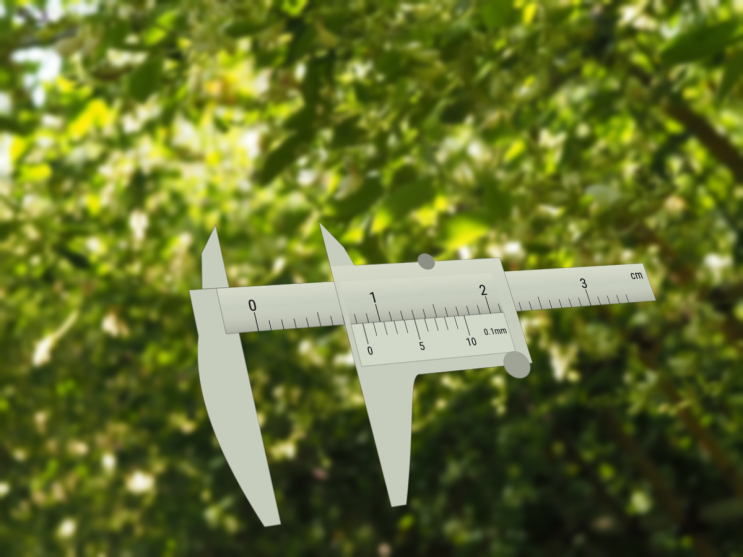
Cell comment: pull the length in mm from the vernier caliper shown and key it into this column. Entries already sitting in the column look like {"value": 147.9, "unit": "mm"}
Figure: {"value": 8.5, "unit": "mm"}
